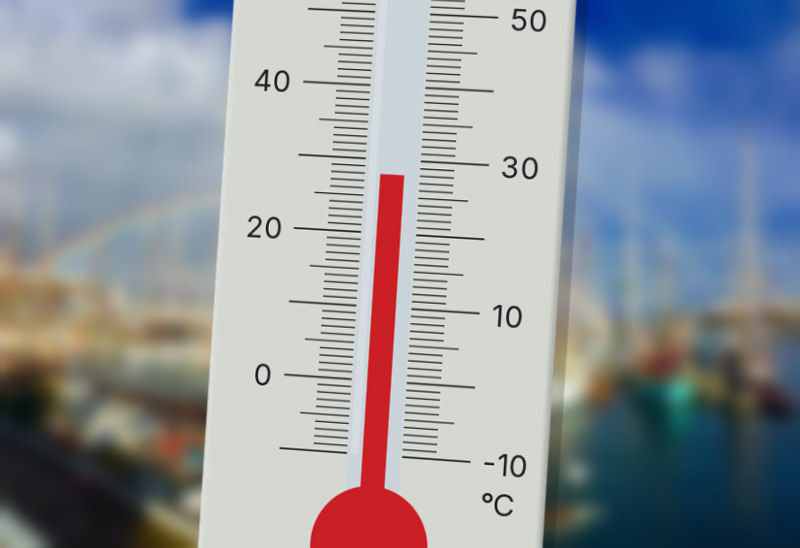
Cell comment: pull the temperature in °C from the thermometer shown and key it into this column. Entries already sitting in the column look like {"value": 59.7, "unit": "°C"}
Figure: {"value": 28, "unit": "°C"}
